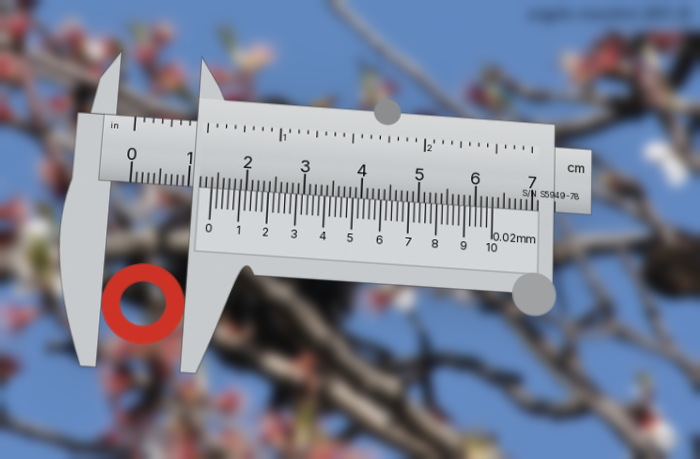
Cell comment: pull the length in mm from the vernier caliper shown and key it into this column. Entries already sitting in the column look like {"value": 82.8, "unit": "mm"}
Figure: {"value": 14.0, "unit": "mm"}
